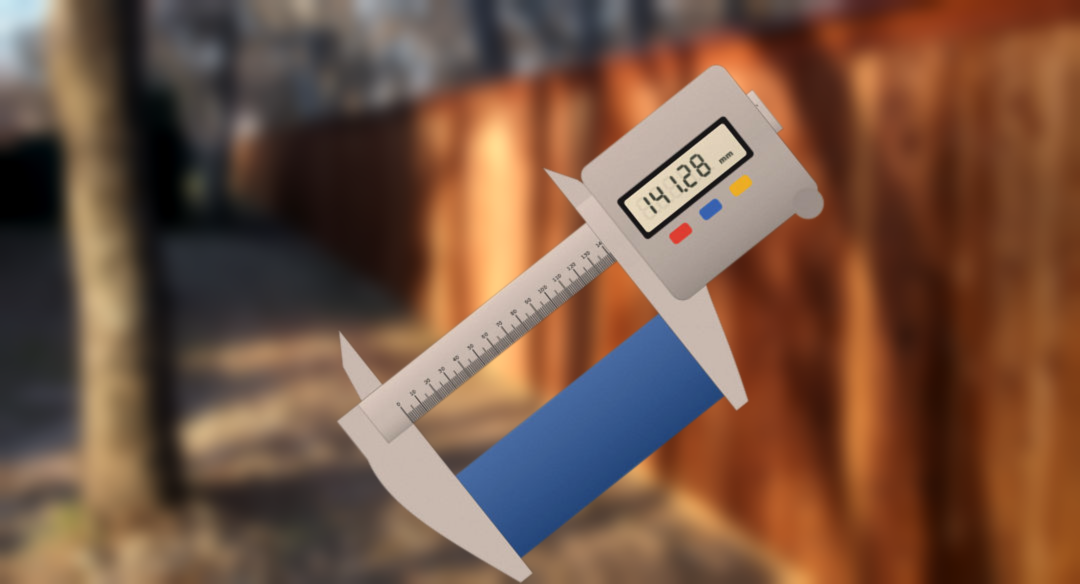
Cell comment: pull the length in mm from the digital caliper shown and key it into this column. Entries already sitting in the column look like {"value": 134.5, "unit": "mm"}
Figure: {"value": 141.28, "unit": "mm"}
